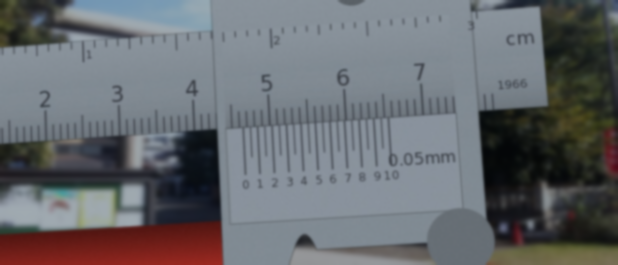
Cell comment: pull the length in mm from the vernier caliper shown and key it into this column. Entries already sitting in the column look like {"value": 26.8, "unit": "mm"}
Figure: {"value": 46.5, "unit": "mm"}
